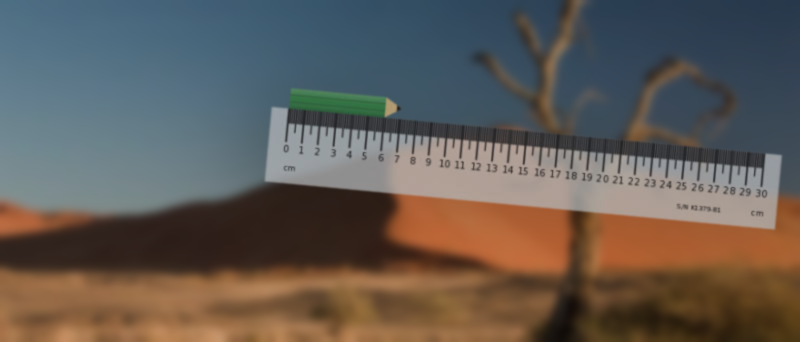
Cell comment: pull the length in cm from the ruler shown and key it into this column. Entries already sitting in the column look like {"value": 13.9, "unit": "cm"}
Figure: {"value": 7, "unit": "cm"}
